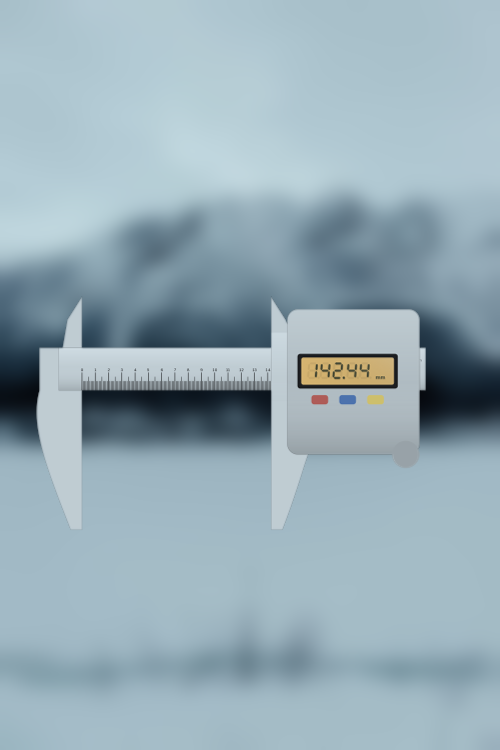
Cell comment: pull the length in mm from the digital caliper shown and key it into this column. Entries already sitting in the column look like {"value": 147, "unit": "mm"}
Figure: {"value": 142.44, "unit": "mm"}
